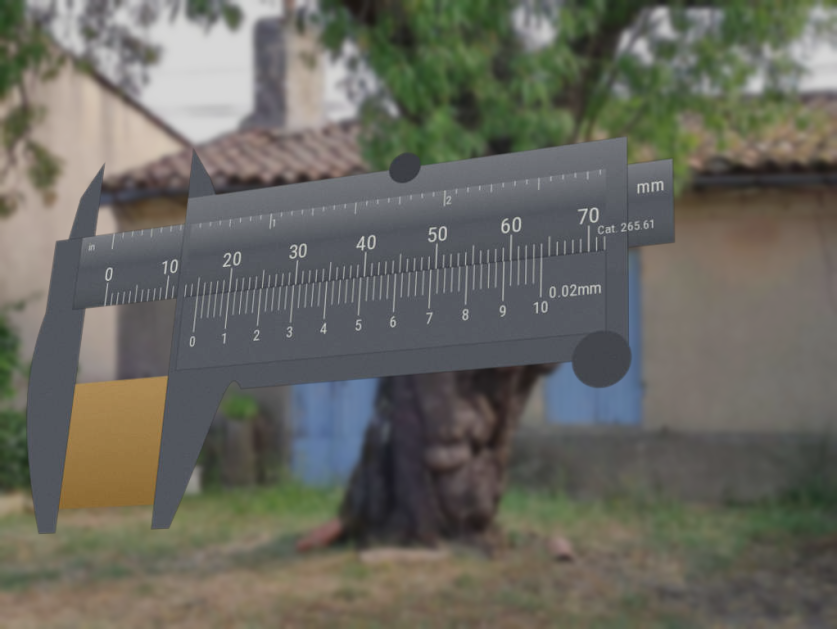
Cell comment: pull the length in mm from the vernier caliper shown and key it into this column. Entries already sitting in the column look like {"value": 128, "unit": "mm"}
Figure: {"value": 15.0, "unit": "mm"}
